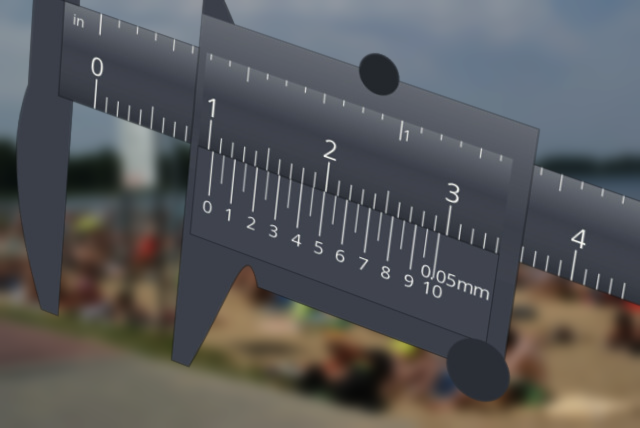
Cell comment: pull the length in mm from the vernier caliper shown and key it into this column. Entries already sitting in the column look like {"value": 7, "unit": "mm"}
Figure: {"value": 10.4, "unit": "mm"}
